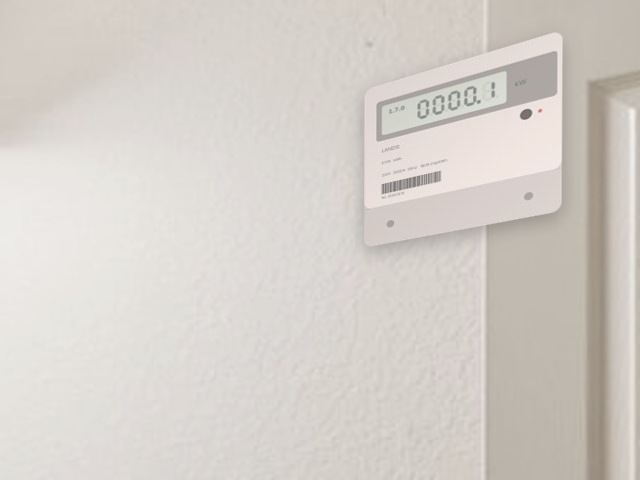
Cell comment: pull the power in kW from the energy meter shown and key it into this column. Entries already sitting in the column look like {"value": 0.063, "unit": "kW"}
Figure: {"value": 0.1, "unit": "kW"}
